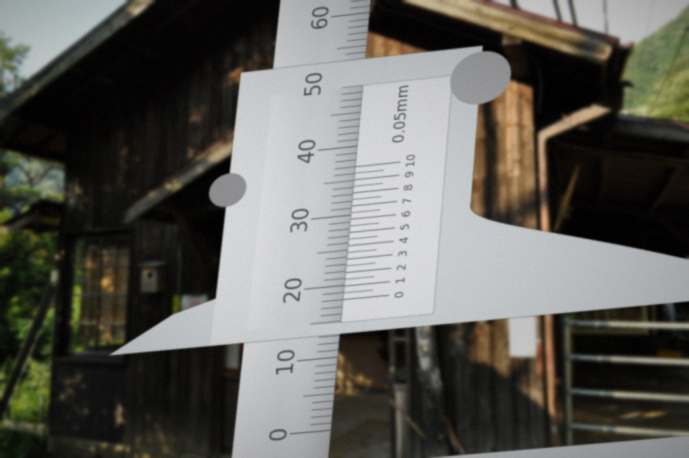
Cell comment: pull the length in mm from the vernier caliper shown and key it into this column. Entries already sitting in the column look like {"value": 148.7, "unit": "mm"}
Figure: {"value": 18.0, "unit": "mm"}
